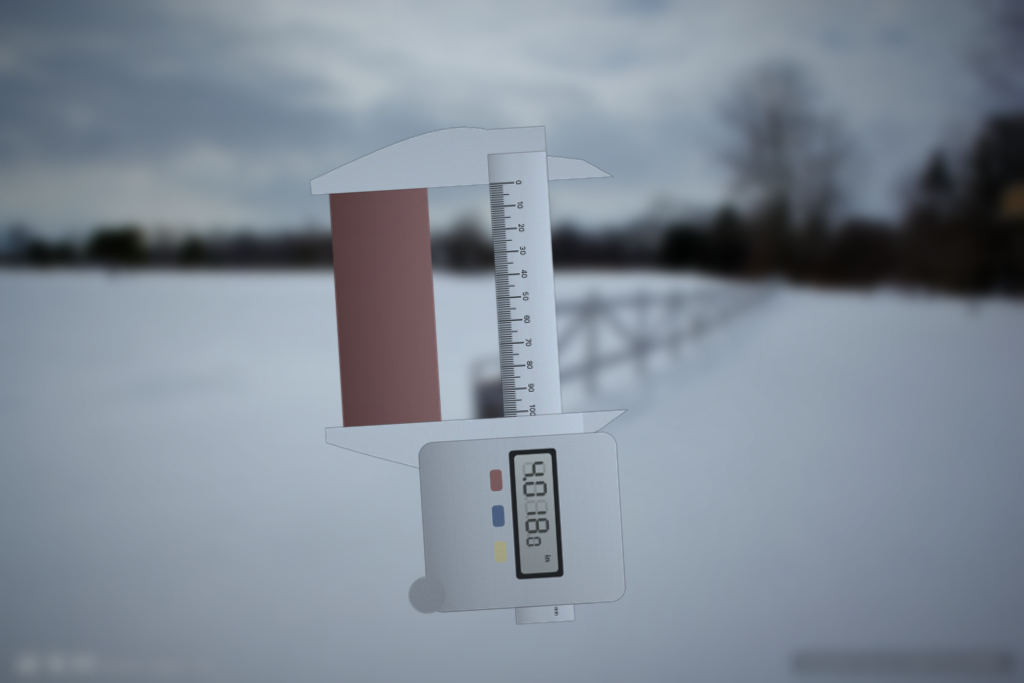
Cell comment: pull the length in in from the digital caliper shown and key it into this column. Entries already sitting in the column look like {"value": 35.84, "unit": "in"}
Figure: {"value": 4.0180, "unit": "in"}
